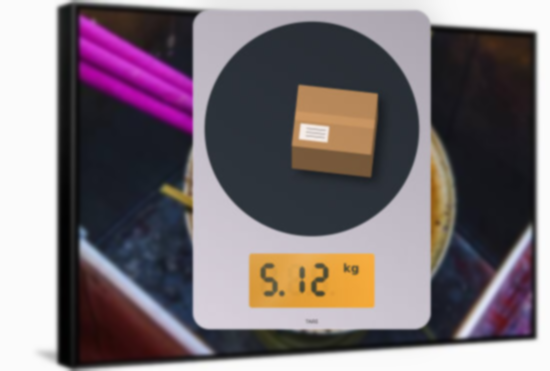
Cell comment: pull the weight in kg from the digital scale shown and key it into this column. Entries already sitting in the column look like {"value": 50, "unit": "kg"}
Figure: {"value": 5.12, "unit": "kg"}
